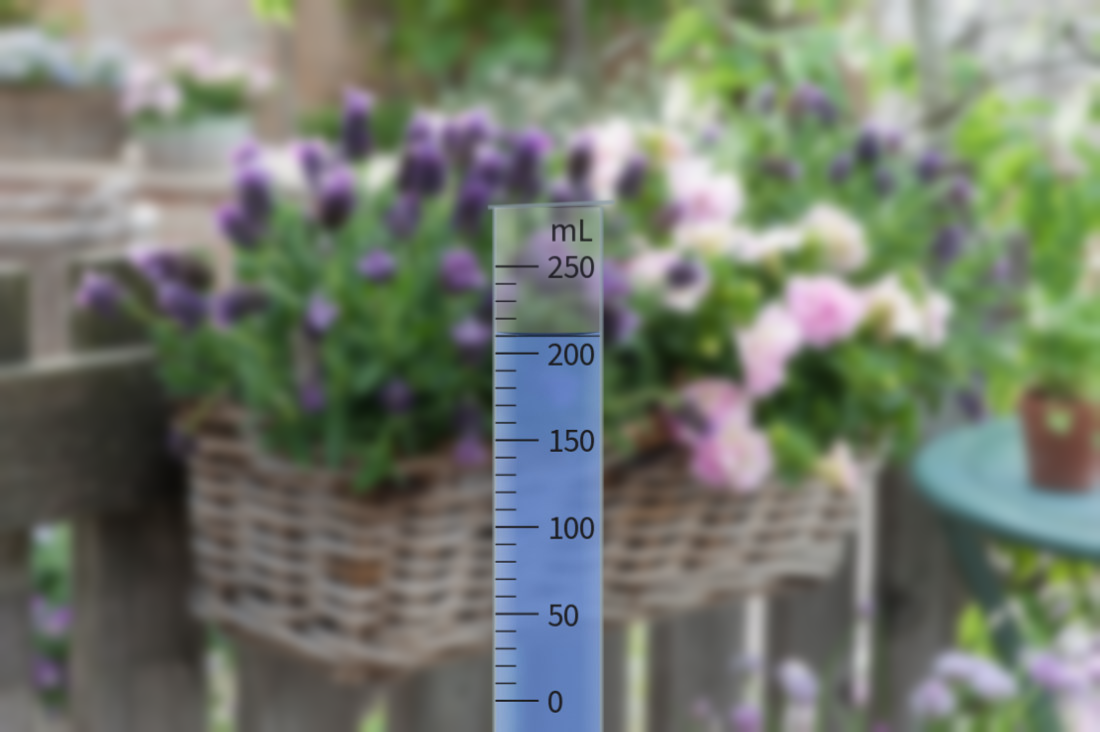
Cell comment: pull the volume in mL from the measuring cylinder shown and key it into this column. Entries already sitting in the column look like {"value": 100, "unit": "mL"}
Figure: {"value": 210, "unit": "mL"}
